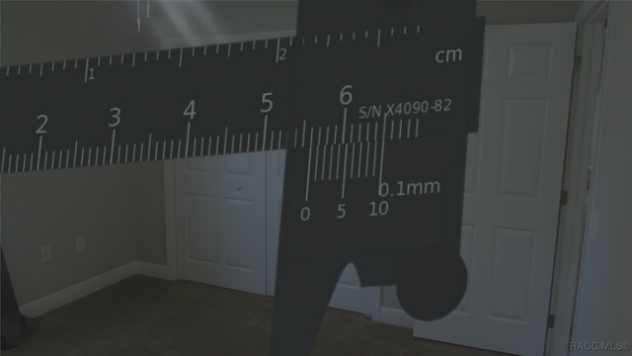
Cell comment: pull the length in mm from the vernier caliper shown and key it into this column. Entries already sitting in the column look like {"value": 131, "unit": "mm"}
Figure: {"value": 56.0, "unit": "mm"}
